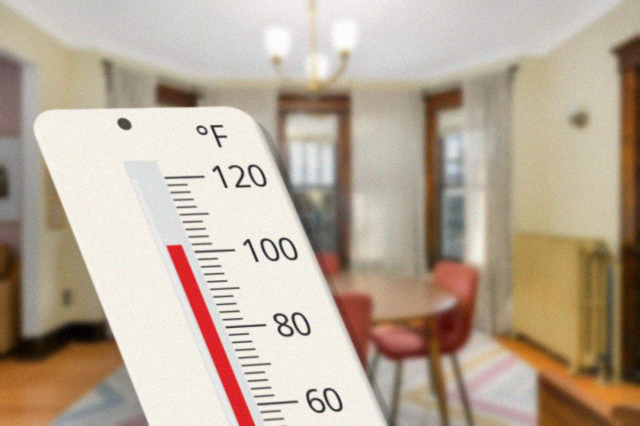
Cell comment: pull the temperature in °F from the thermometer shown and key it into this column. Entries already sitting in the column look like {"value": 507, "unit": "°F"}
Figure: {"value": 102, "unit": "°F"}
